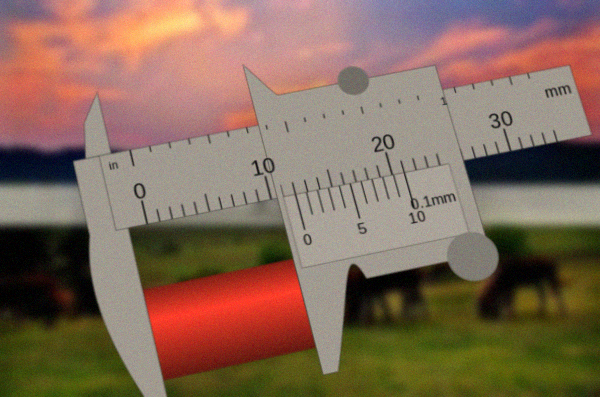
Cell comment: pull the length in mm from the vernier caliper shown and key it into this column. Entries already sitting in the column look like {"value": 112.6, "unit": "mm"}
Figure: {"value": 12.0, "unit": "mm"}
